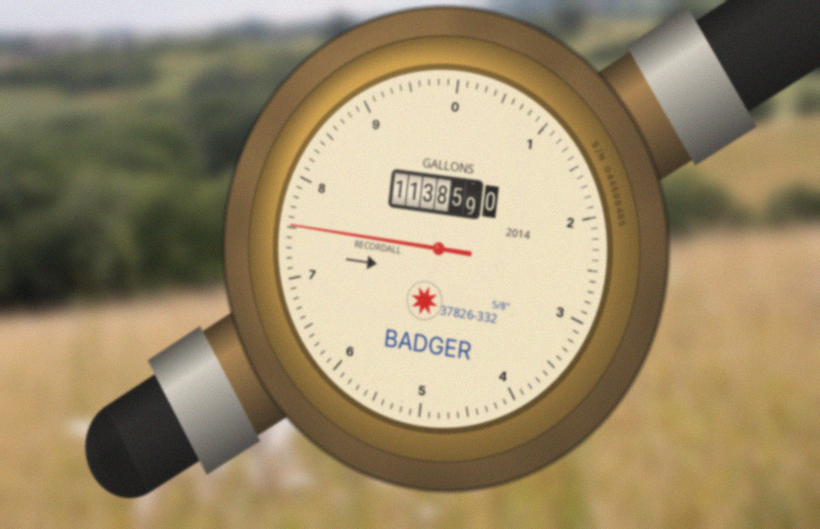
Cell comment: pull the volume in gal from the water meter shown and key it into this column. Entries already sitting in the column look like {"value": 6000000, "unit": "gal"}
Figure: {"value": 1138587.5, "unit": "gal"}
